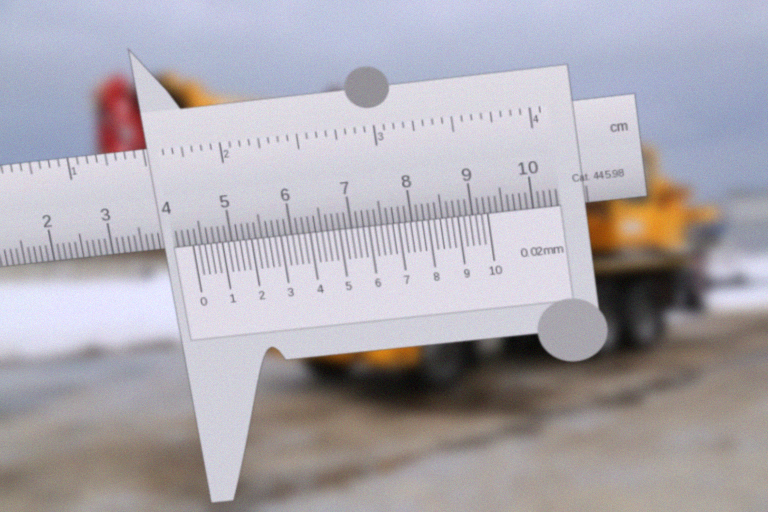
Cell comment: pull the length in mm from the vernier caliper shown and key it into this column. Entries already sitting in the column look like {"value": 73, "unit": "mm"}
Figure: {"value": 43.5, "unit": "mm"}
